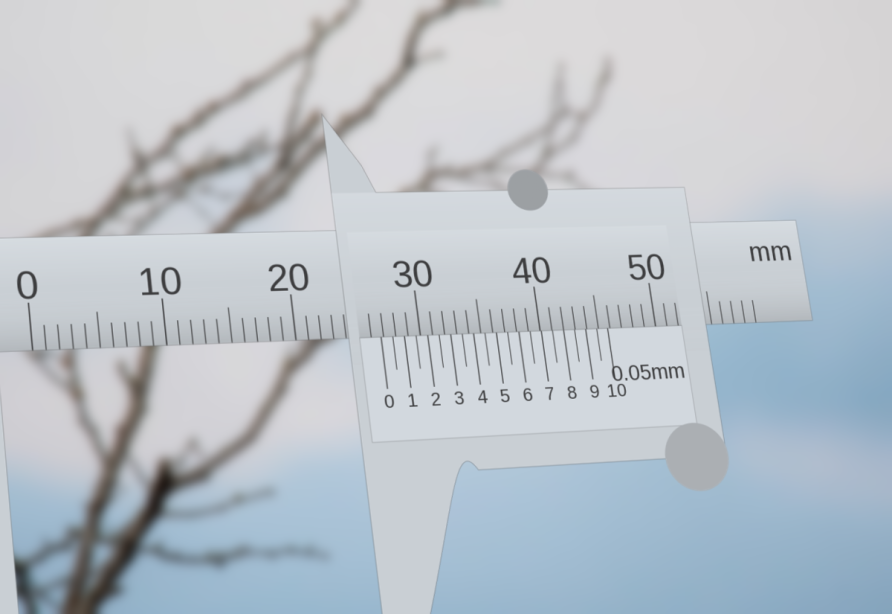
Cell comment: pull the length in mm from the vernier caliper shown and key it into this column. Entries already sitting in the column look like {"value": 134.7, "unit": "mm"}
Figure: {"value": 26.8, "unit": "mm"}
